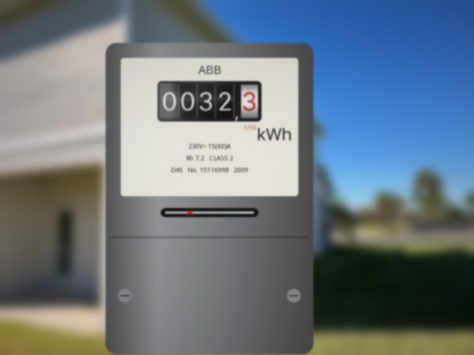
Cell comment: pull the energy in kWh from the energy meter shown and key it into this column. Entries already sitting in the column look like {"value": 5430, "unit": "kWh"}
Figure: {"value": 32.3, "unit": "kWh"}
